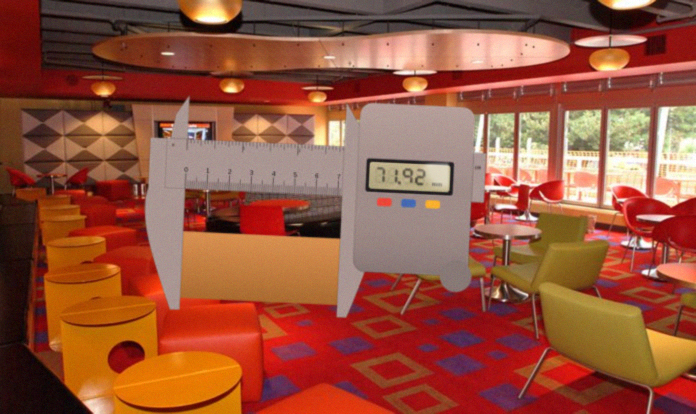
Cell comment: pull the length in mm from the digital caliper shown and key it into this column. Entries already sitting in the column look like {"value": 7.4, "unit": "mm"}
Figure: {"value": 71.92, "unit": "mm"}
